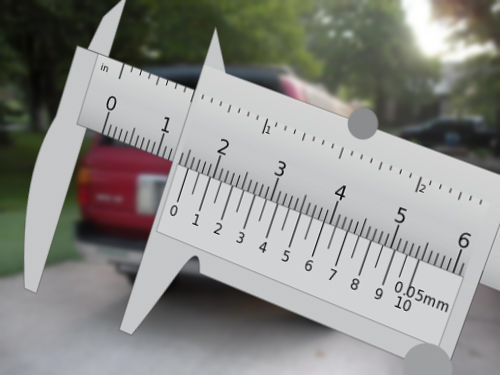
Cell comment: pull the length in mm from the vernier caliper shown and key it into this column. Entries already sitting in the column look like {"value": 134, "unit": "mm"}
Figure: {"value": 15.6, "unit": "mm"}
